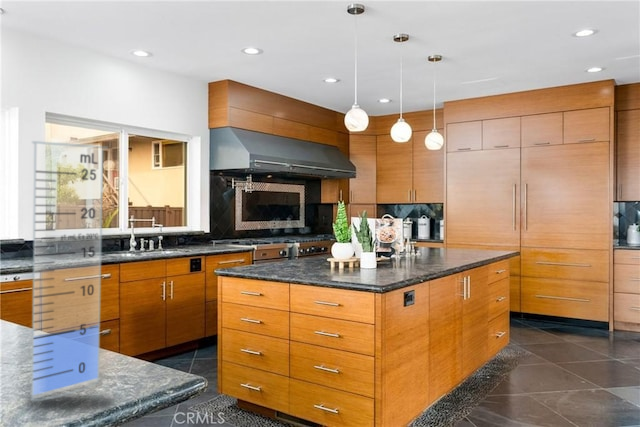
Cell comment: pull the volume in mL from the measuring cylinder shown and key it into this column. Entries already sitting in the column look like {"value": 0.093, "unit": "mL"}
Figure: {"value": 5, "unit": "mL"}
